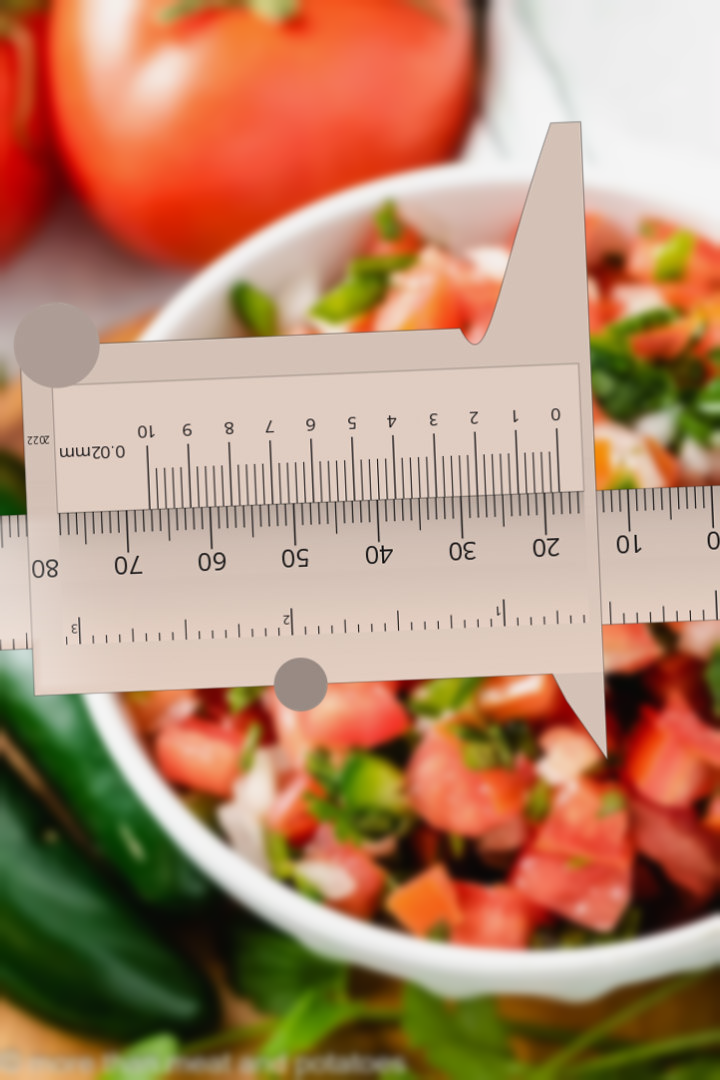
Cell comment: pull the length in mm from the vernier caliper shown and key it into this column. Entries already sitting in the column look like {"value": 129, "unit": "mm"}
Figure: {"value": 18.2, "unit": "mm"}
